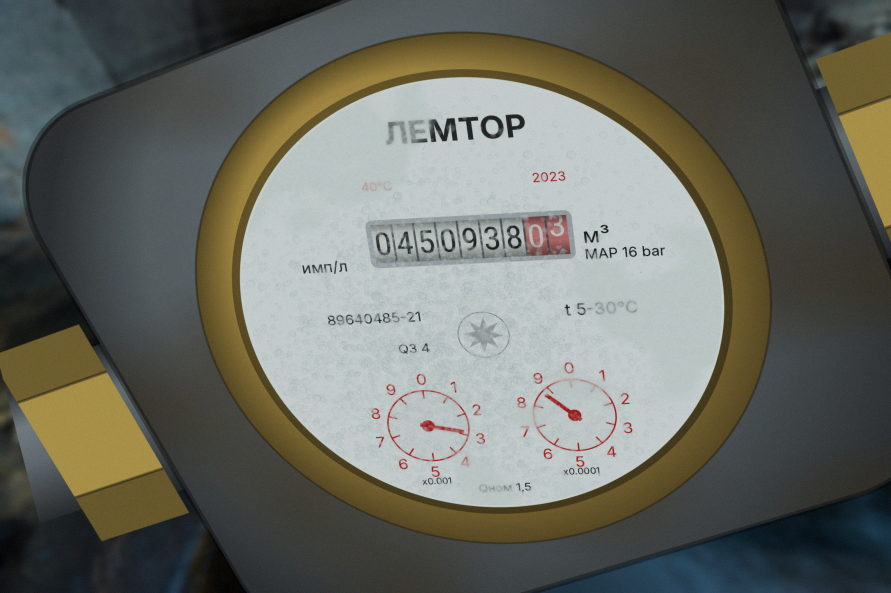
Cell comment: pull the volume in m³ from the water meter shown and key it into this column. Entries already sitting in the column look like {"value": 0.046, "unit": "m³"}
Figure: {"value": 450938.0328, "unit": "m³"}
